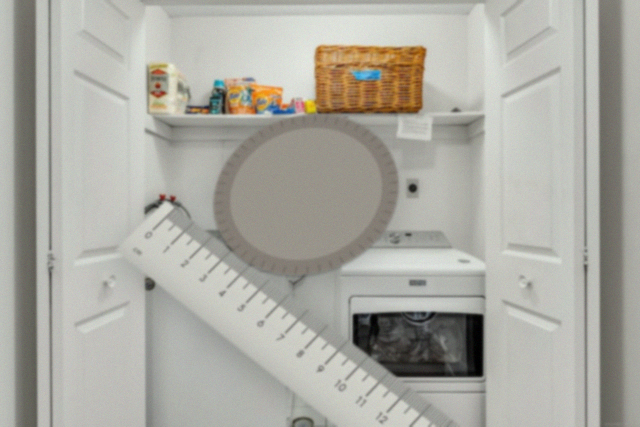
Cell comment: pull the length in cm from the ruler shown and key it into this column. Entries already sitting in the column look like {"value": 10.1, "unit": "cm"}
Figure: {"value": 7, "unit": "cm"}
